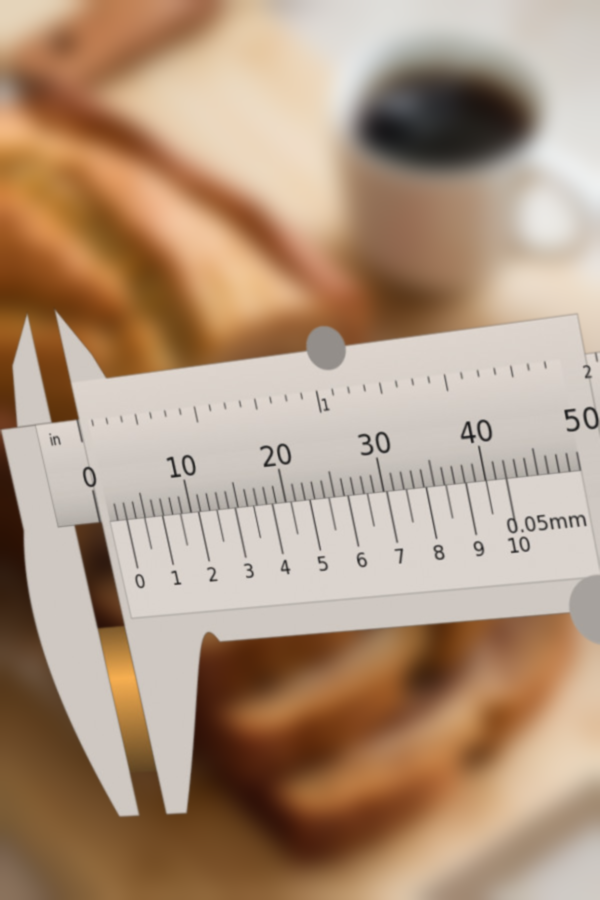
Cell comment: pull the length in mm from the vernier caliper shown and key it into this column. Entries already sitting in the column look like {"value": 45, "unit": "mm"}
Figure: {"value": 3.0, "unit": "mm"}
